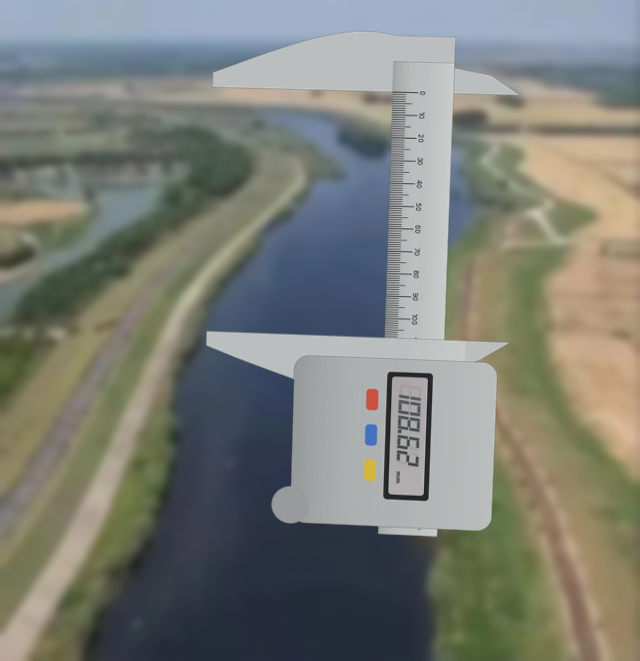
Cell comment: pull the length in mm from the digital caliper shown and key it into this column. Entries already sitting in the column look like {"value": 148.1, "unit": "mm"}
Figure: {"value": 108.62, "unit": "mm"}
